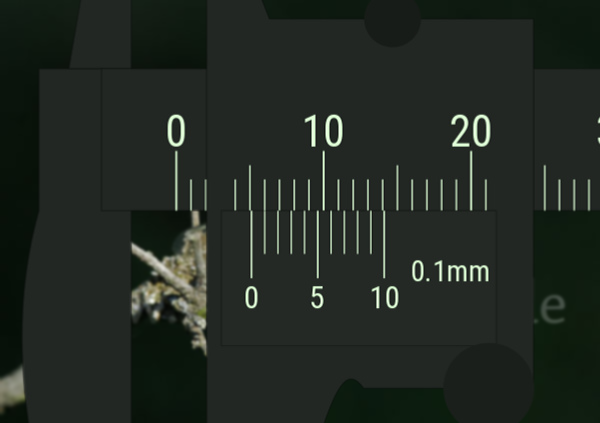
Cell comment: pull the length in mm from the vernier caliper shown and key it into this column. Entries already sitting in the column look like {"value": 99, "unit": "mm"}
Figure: {"value": 5.1, "unit": "mm"}
